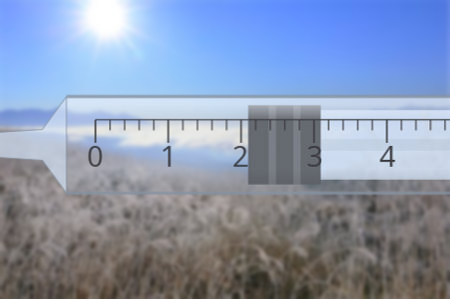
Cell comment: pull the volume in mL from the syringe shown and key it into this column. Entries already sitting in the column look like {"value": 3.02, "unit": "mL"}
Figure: {"value": 2.1, "unit": "mL"}
